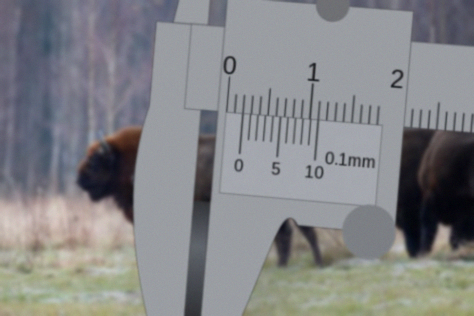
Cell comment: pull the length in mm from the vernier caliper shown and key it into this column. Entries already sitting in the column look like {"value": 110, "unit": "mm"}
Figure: {"value": 2.0, "unit": "mm"}
